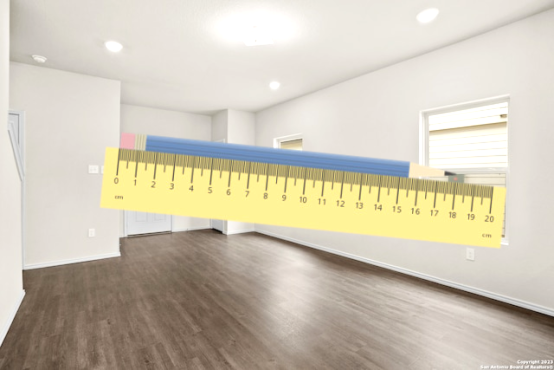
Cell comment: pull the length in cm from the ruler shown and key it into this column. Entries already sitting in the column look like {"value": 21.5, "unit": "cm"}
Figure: {"value": 18, "unit": "cm"}
